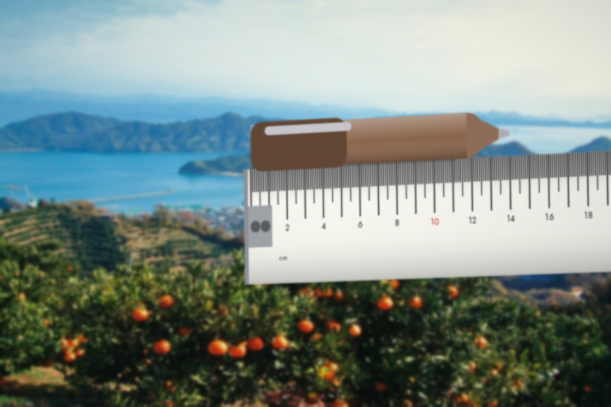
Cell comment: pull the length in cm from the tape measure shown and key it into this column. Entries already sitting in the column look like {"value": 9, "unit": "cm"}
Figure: {"value": 14, "unit": "cm"}
